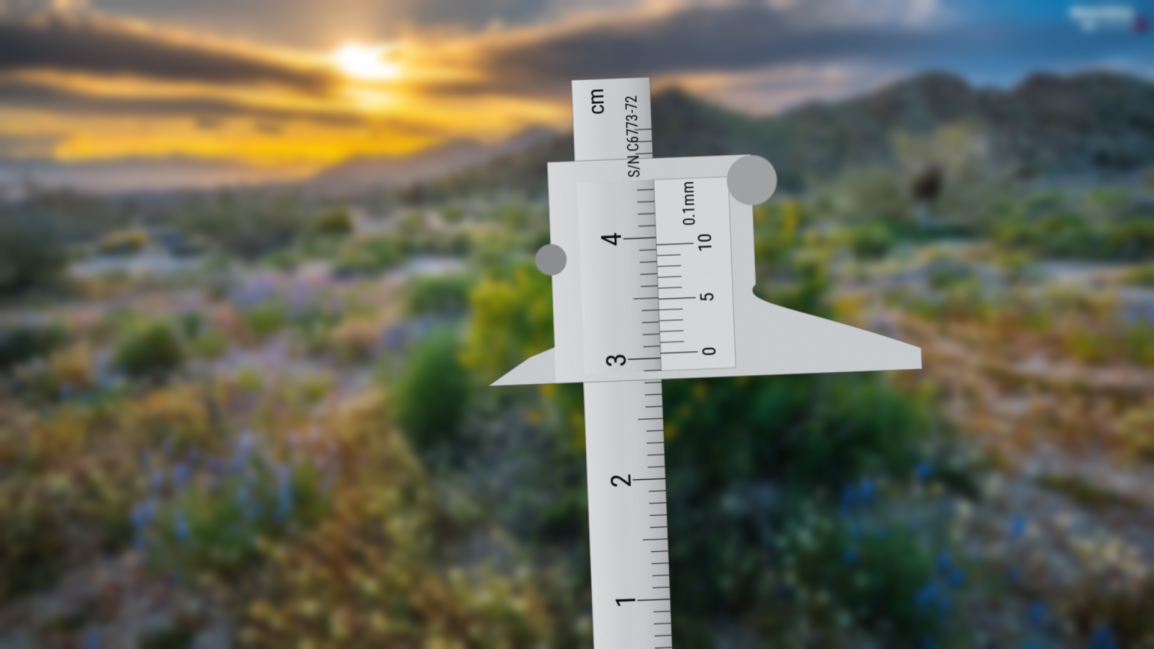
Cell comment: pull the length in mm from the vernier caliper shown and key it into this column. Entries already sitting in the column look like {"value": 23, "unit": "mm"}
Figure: {"value": 30.4, "unit": "mm"}
